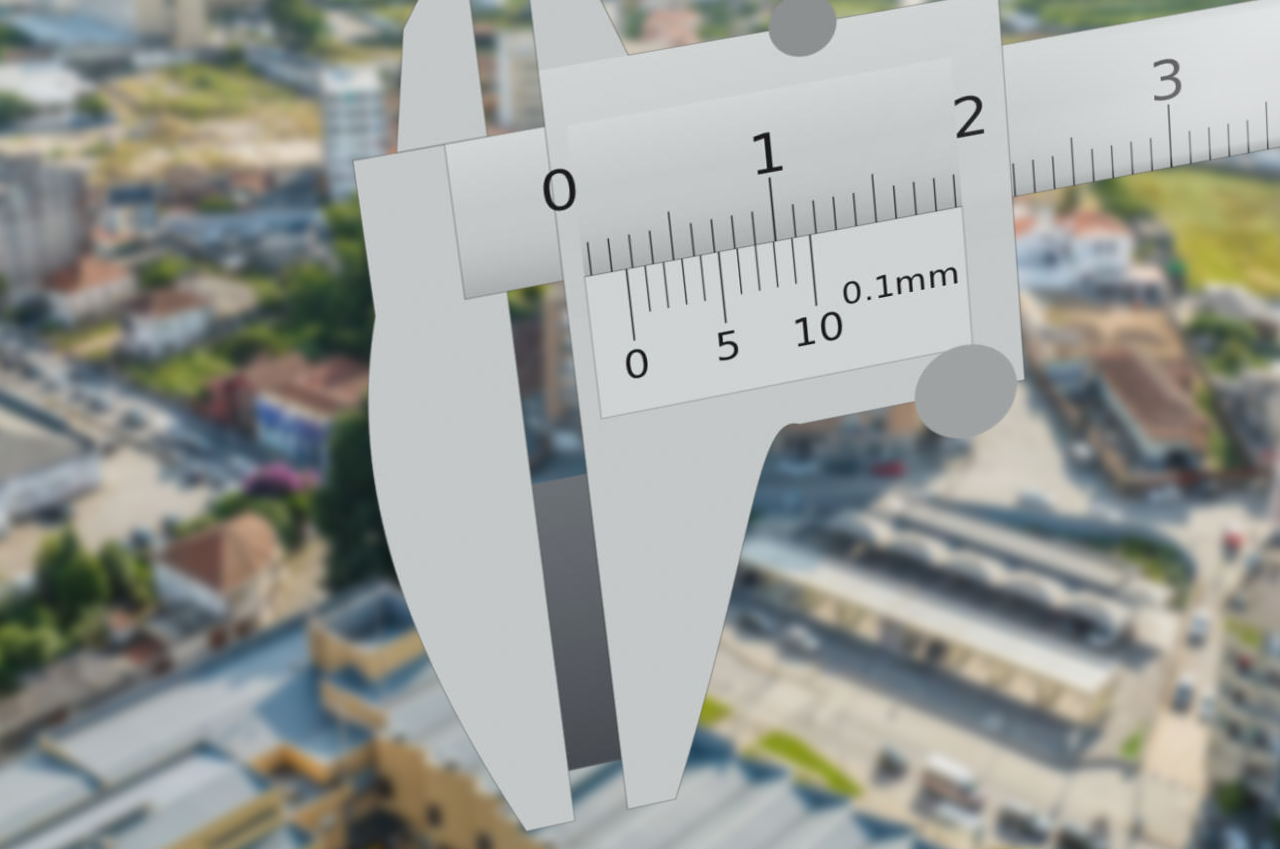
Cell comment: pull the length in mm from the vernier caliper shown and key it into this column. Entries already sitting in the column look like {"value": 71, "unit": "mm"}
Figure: {"value": 2.7, "unit": "mm"}
